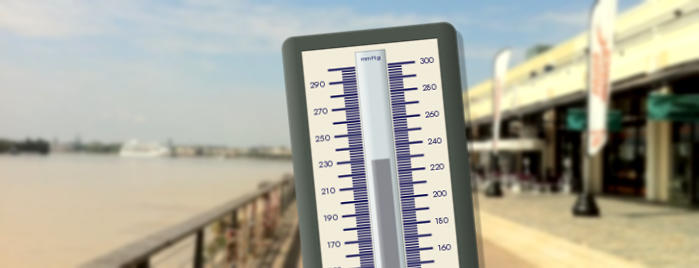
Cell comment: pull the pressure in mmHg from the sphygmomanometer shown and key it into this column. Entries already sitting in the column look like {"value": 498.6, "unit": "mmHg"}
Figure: {"value": 230, "unit": "mmHg"}
